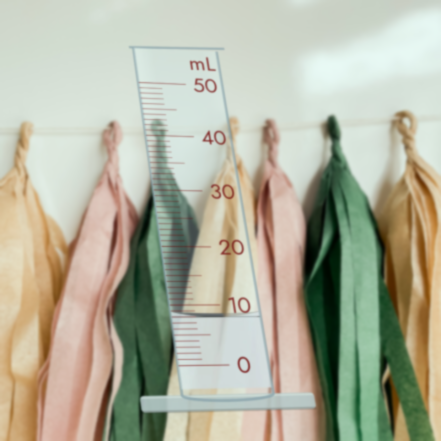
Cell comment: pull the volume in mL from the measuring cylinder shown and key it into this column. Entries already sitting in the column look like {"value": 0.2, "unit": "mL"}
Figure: {"value": 8, "unit": "mL"}
